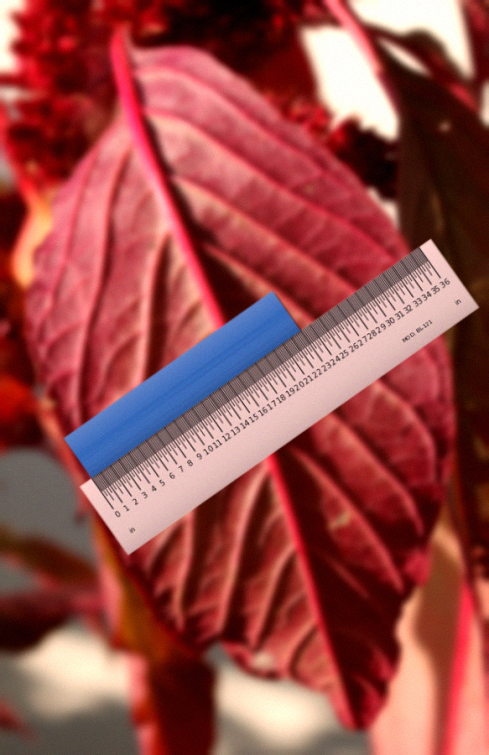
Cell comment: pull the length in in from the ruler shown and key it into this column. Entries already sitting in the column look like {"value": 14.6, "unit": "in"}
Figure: {"value": 23, "unit": "in"}
